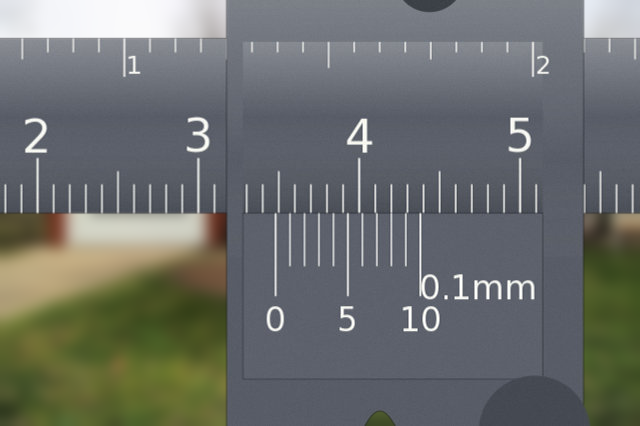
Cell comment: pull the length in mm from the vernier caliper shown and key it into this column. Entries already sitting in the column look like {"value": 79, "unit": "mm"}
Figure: {"value": 34.8, "unit": "mm"}
